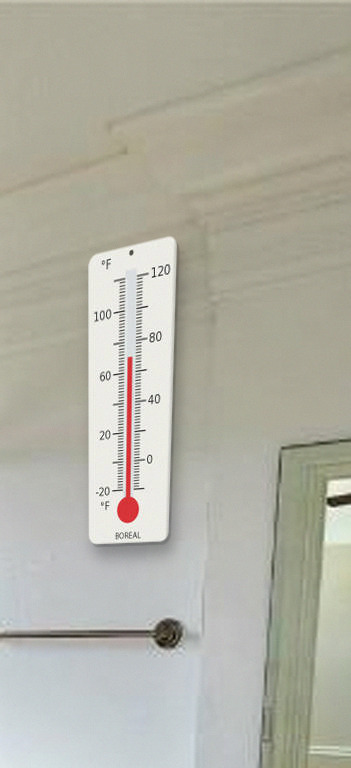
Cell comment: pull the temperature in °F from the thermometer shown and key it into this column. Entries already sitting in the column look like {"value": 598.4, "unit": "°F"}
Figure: {"value": 70, "unit": "°F"}
